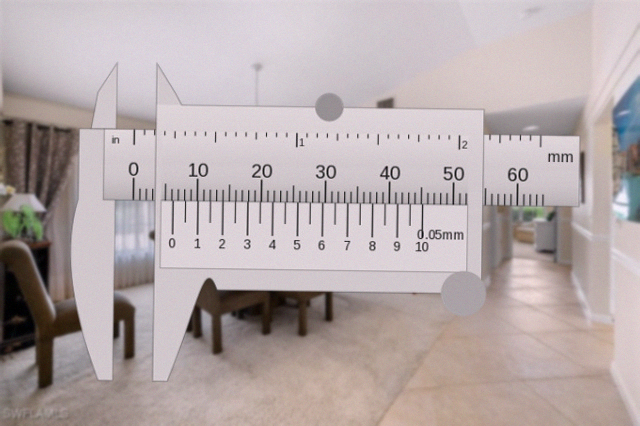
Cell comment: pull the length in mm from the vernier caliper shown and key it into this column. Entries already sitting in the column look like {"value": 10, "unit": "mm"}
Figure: {"value": 6.2, "unit": "mm"}
